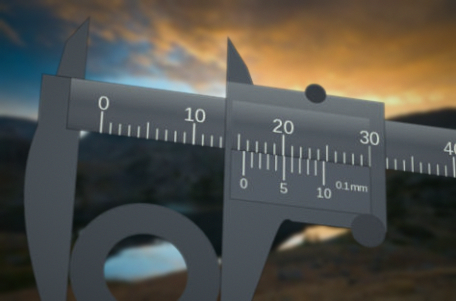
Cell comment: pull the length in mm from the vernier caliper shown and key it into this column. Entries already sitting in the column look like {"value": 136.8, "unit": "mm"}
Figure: {"value": 15.6, "unit": "mm"}
